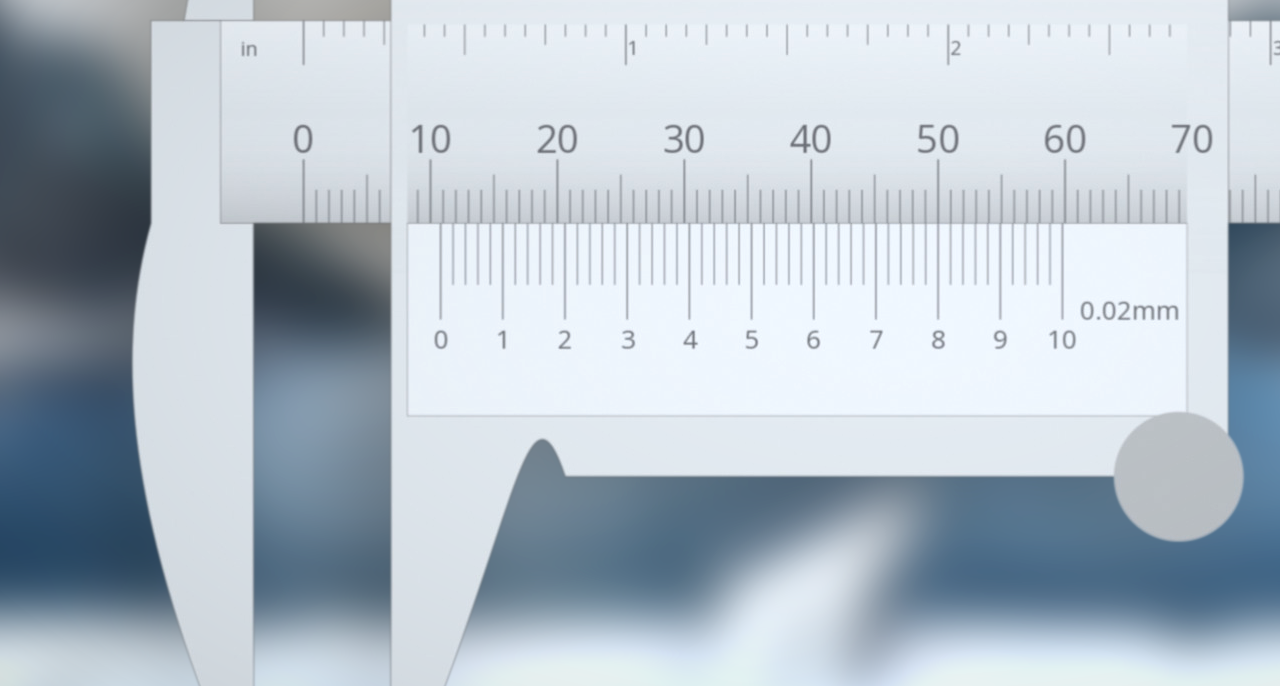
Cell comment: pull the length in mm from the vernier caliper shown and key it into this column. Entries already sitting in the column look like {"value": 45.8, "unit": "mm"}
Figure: {"value": 10.8, "unit": "mm"}
